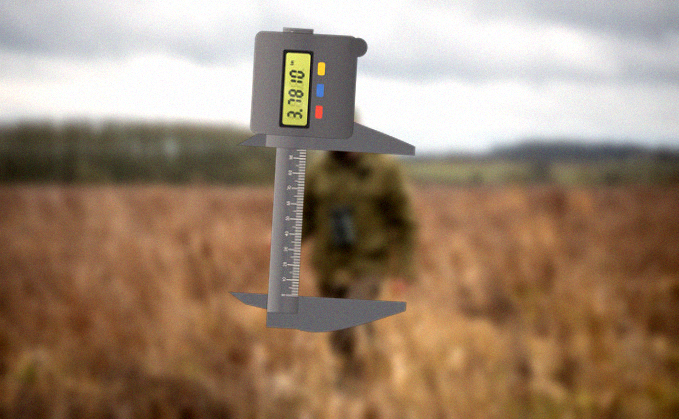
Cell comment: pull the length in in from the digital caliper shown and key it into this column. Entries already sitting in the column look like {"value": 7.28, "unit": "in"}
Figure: {"value": 3.7810, "unit": "in"}
